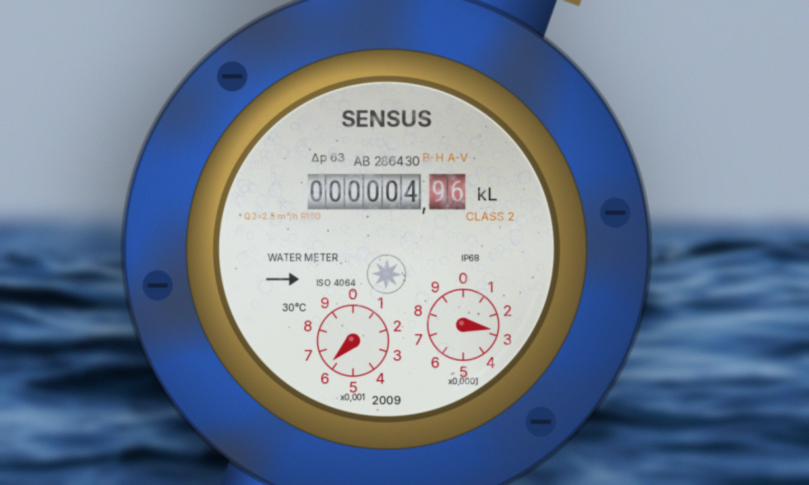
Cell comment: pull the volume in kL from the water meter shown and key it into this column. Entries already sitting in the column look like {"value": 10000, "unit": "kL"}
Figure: {"value": 4.9662, "unit": "kL"}
